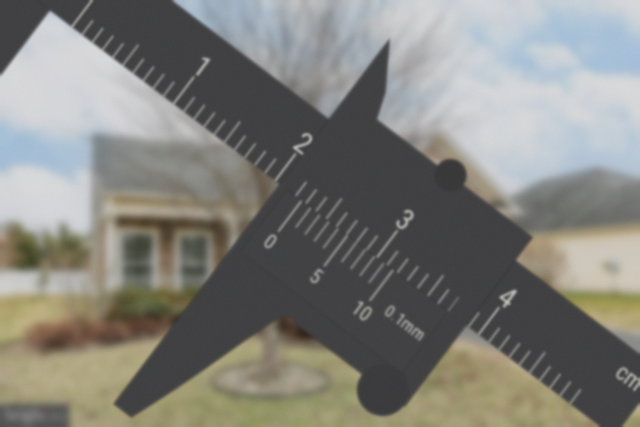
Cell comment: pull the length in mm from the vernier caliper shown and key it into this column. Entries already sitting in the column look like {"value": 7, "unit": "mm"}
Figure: {"value": 22.6, "unit": "mm"}
